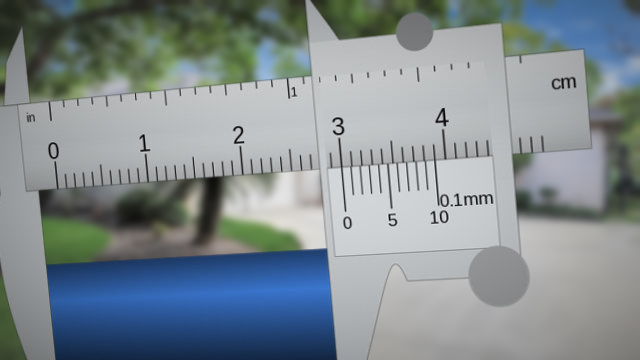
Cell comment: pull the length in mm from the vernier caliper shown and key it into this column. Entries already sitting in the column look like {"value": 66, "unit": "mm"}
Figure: {"value": 30.0, "unit": "mm"}
